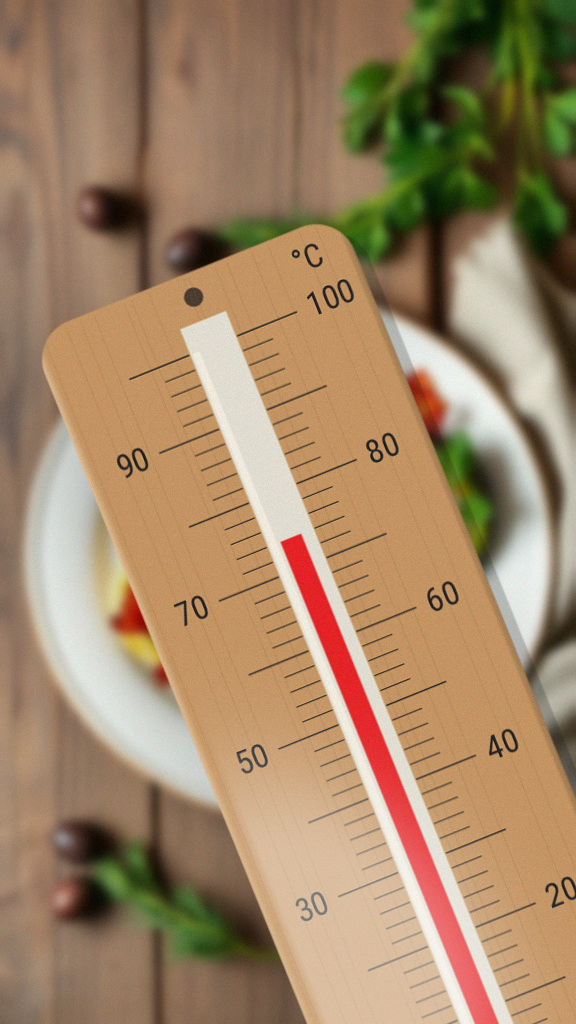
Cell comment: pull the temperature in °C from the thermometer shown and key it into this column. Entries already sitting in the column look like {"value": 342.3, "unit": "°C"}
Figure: {"value": 74, "unit": "°C"}
